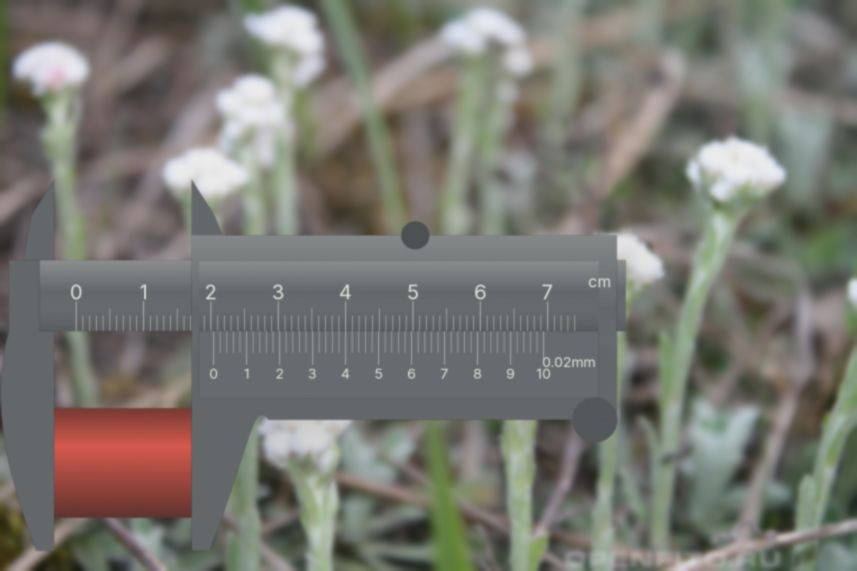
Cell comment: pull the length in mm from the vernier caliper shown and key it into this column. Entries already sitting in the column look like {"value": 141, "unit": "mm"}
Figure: {"value": 20.4, "unit": "mm"}
